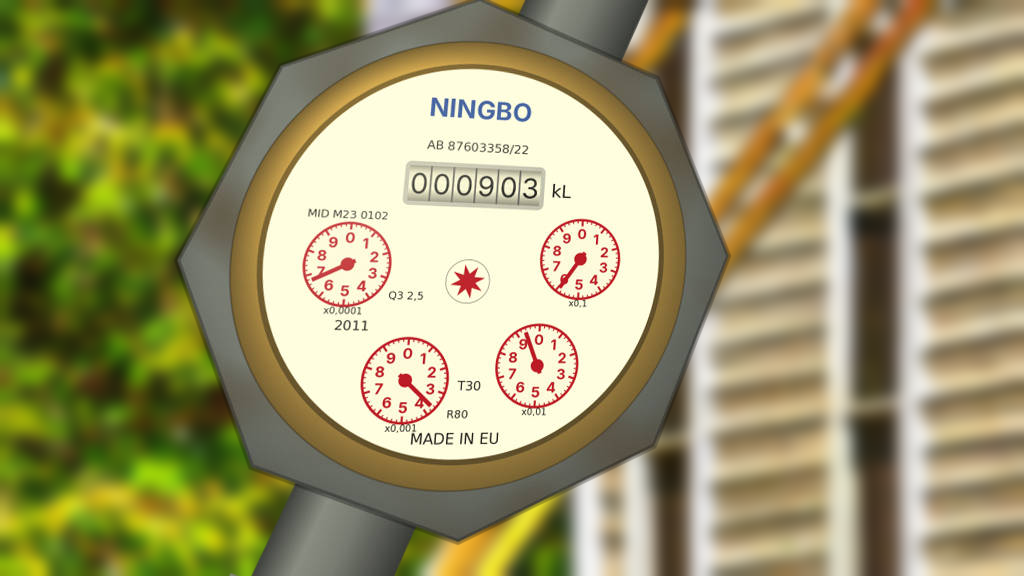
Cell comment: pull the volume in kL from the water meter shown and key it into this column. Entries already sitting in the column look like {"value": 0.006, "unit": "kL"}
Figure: {"value": 903.5936, "unit": "kL"}
